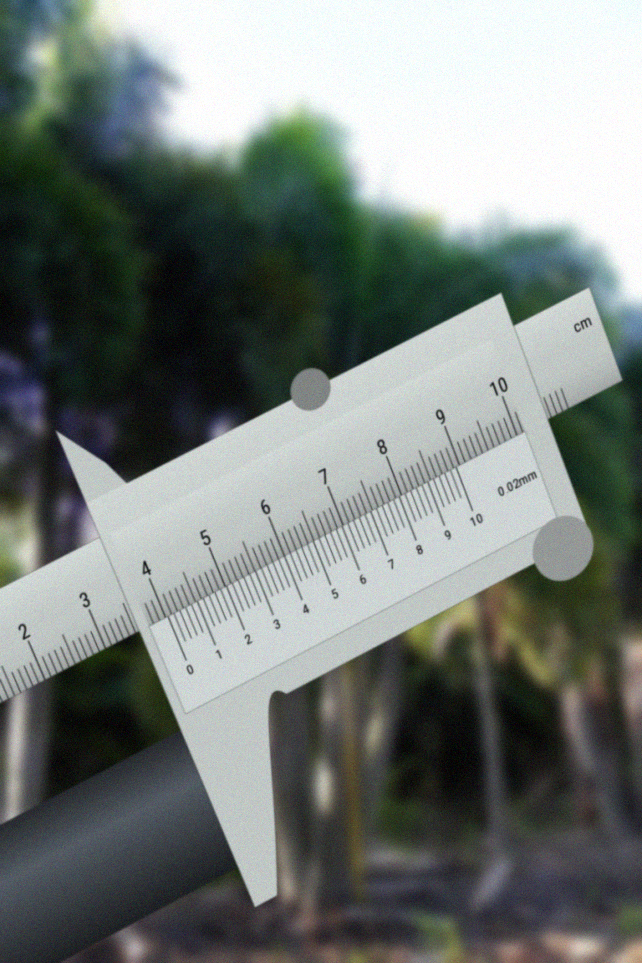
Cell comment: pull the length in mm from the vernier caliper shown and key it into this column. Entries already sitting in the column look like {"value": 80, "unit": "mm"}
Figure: {"value": 40.4, "unit": "mm"}
